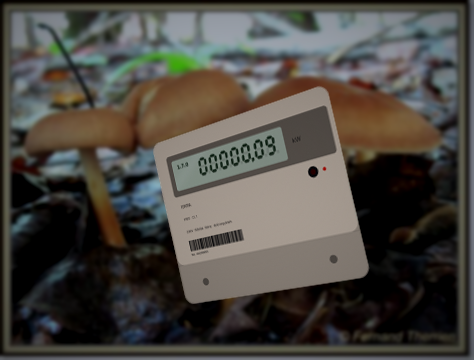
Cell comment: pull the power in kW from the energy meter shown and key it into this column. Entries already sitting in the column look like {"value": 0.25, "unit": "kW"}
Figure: {"value": 0.09, "unit": "kW"}
